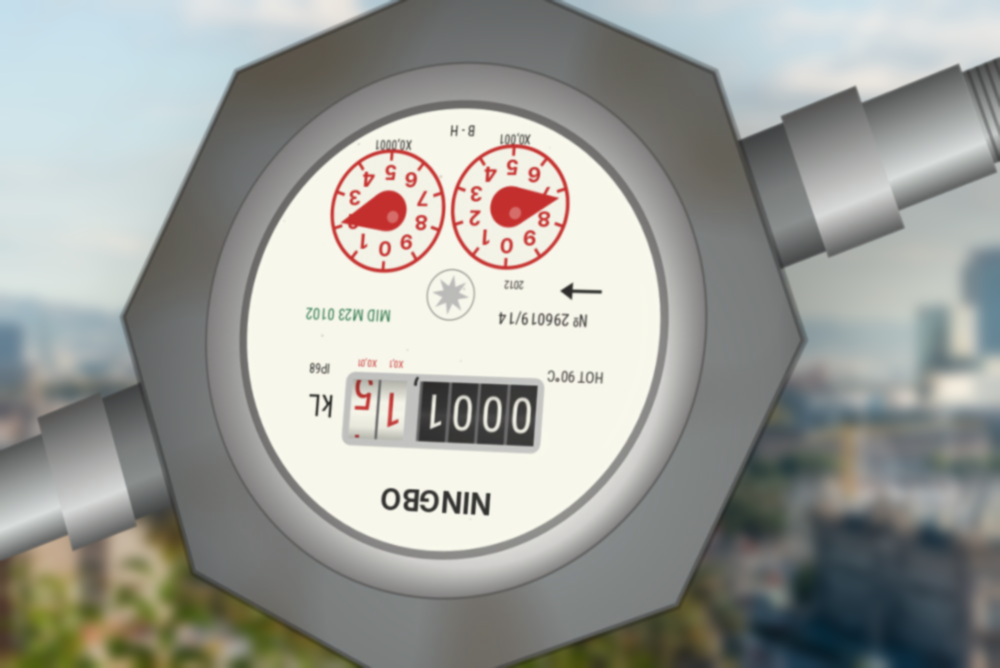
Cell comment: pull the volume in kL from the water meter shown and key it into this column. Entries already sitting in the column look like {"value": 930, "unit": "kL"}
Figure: {"value": 1.1472, "unit": "kL"}
